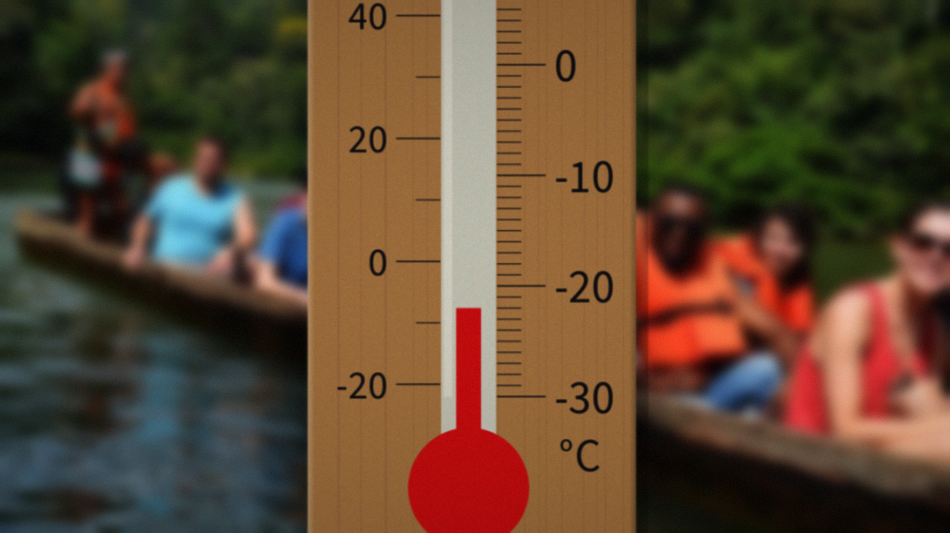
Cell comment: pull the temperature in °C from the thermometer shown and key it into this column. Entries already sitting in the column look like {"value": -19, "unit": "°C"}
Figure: {"value": -22, "unit": "°C"}
